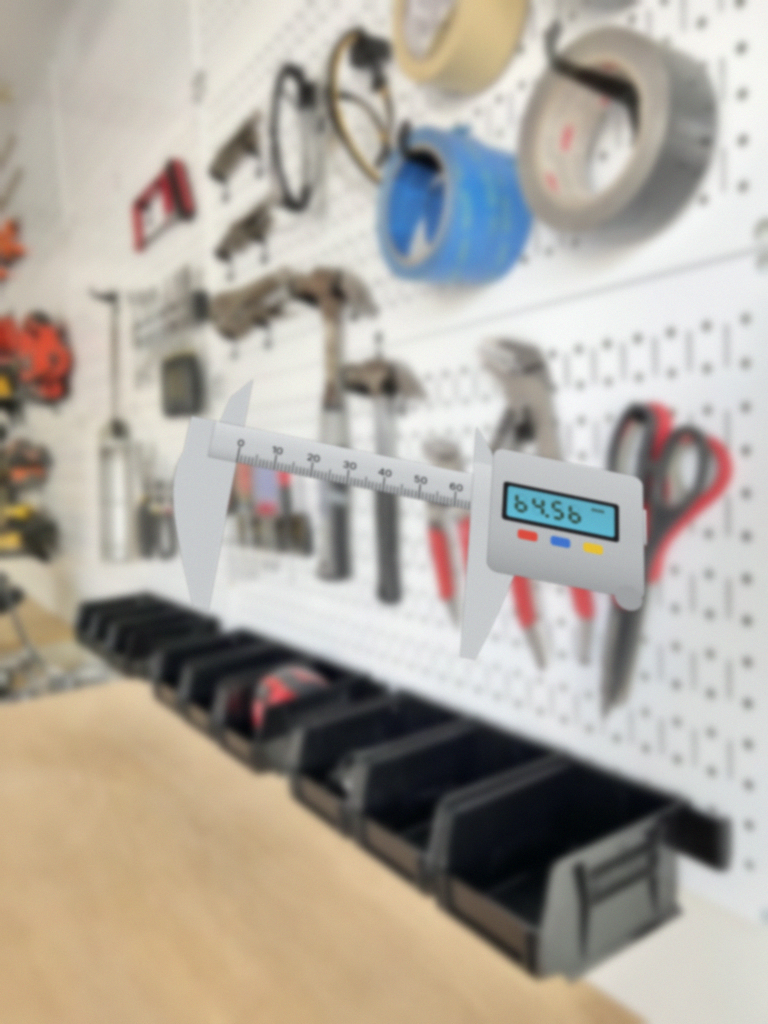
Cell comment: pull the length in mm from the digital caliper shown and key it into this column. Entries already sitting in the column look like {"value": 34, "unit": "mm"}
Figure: {"value": 64.56, "unit": "mm"}
